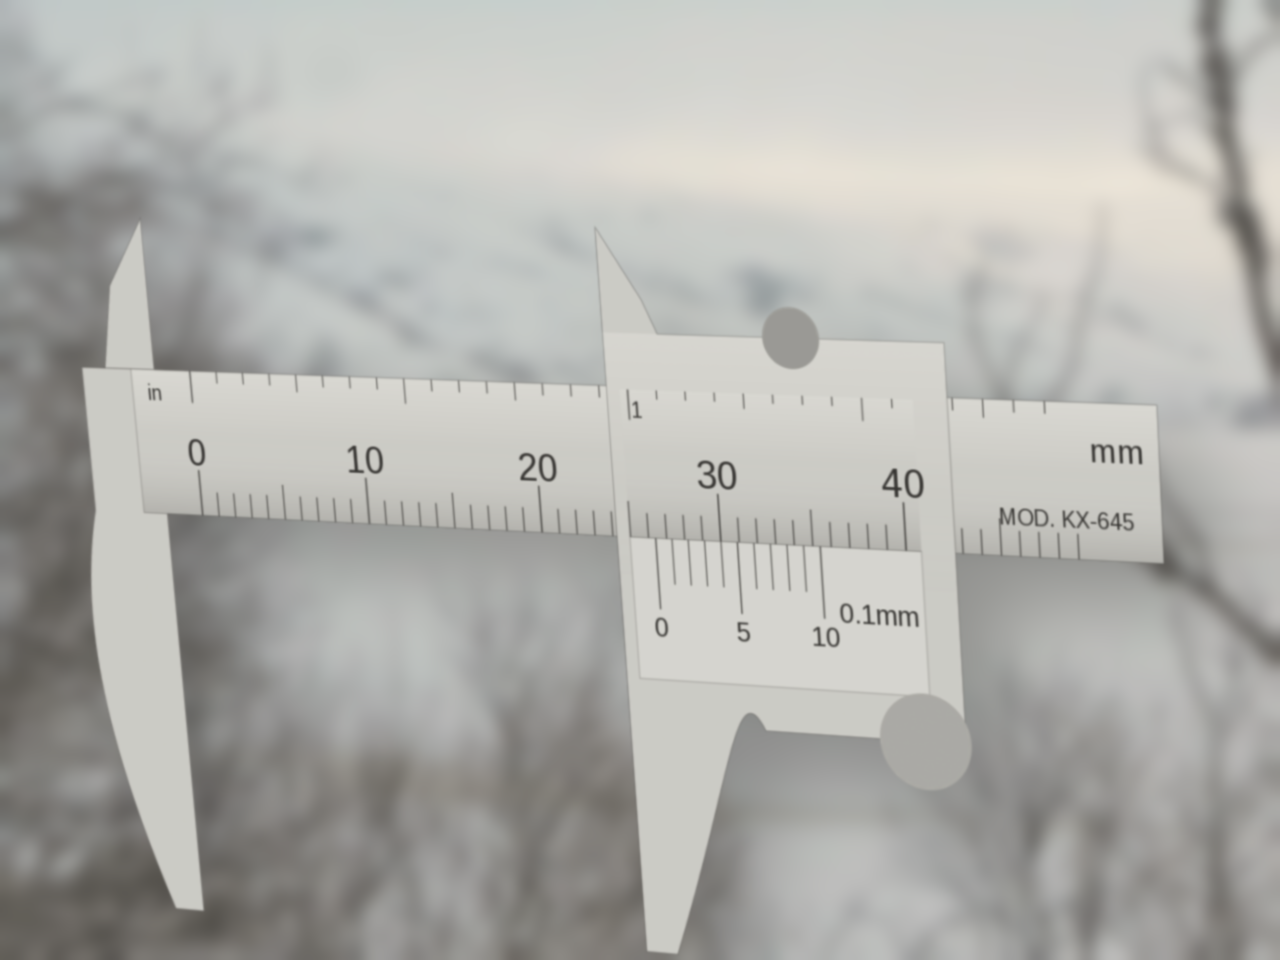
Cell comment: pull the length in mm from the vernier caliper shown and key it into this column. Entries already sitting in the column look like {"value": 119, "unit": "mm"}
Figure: {"value": 26.4, "unit": "mm"}
